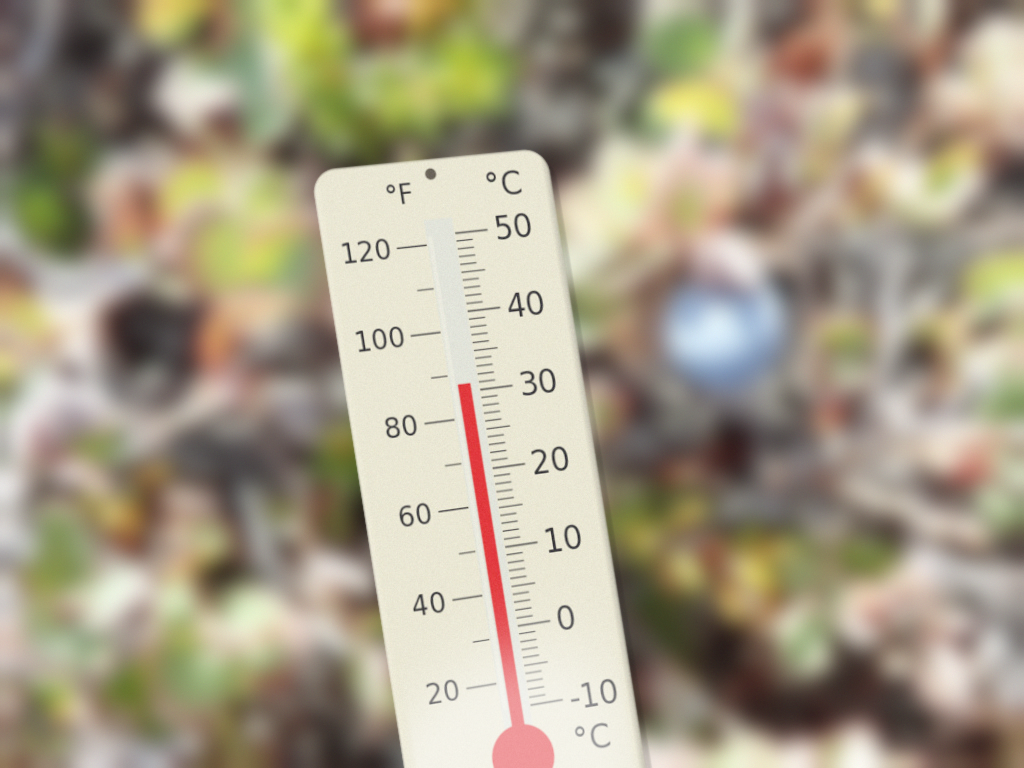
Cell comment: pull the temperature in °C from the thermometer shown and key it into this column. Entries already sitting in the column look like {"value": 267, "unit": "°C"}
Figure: {"value": 31, "unit": "°C"}
